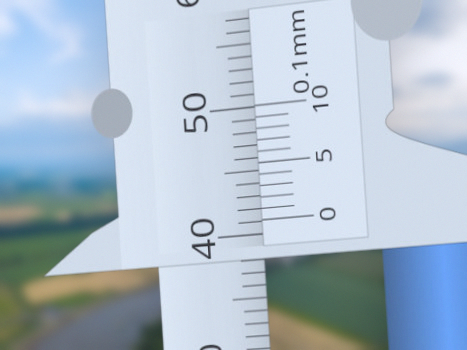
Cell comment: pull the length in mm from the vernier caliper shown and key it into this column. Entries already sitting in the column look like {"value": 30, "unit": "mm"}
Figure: {"value": 41.1, "unit": "mm"}
